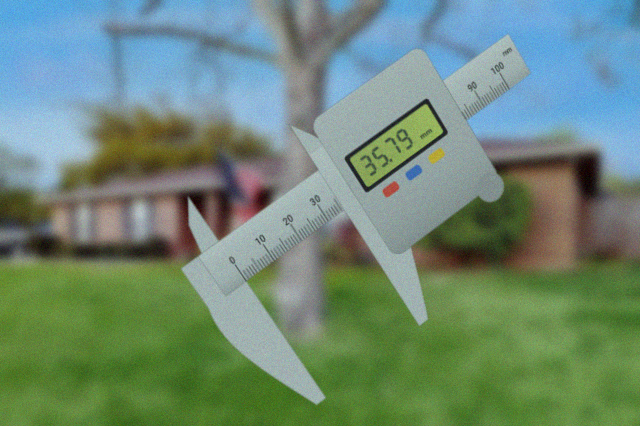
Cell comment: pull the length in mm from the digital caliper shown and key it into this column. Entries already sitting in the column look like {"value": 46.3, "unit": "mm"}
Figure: {"value": 35.79, "unit": "mm"}
